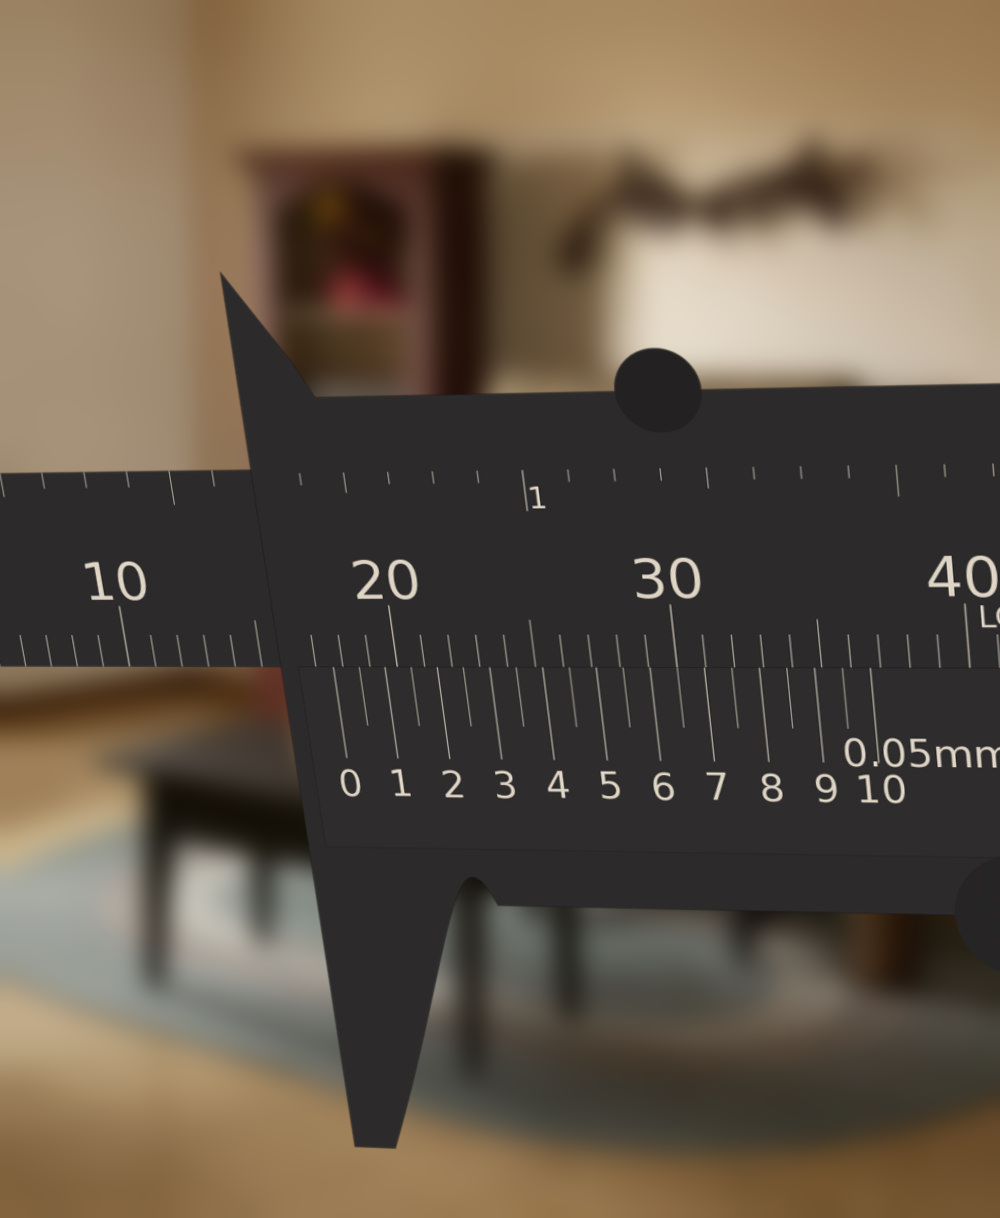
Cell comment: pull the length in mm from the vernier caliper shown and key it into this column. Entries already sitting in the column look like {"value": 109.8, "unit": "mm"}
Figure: {"value": 17.65, "unit": "mm"}
